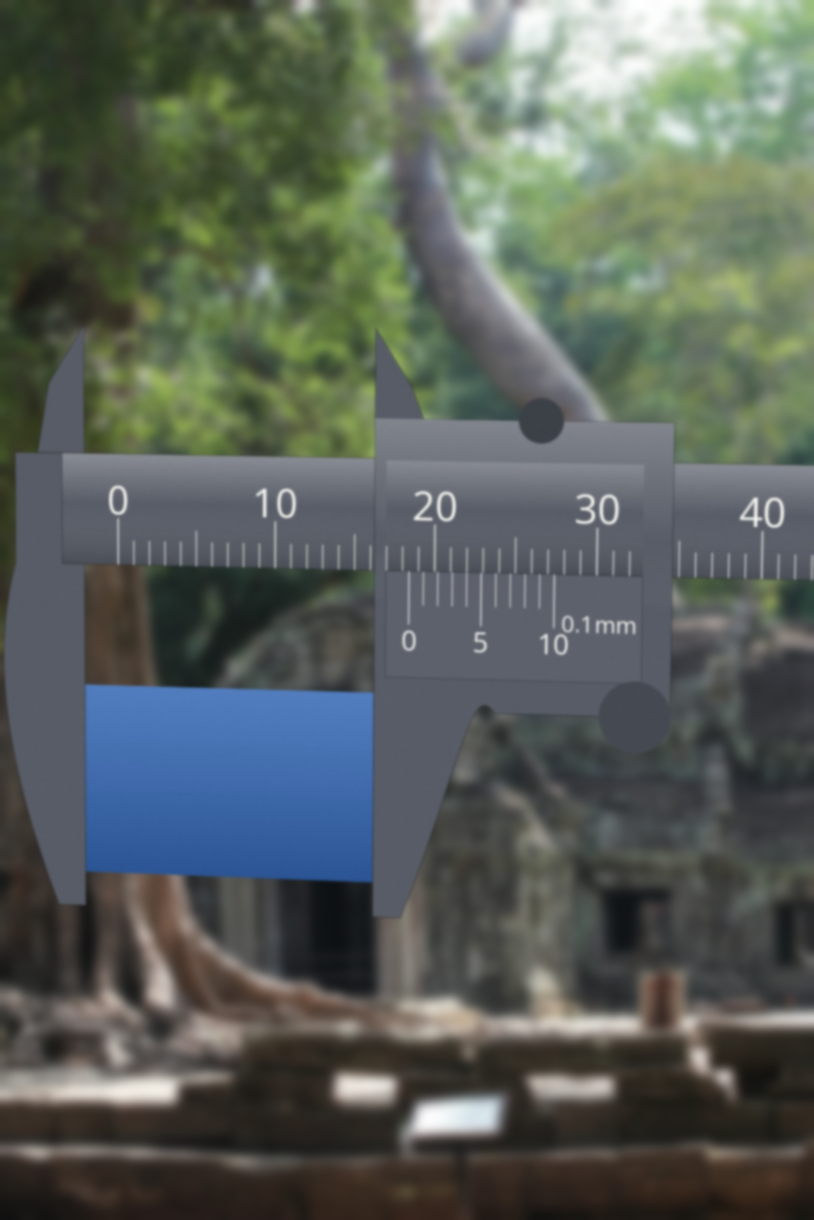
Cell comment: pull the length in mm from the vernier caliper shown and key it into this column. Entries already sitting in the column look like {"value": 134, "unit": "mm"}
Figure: {"value": 18.4, "unit": "mm"}
